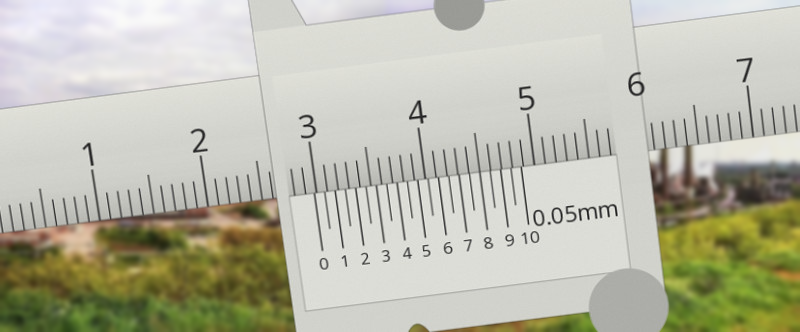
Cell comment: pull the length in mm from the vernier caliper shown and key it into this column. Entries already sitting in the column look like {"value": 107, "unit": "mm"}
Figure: {"value": 29.8, "unit": "mm"}
